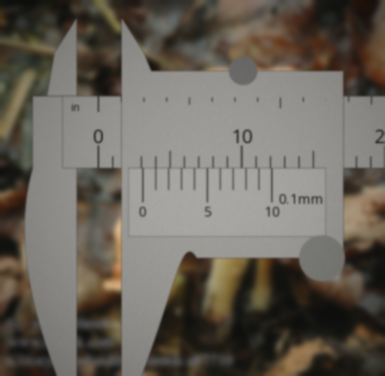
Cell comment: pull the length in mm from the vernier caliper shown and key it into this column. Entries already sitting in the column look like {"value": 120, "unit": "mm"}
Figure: {"value": 3.1, "unit": "mm"}
